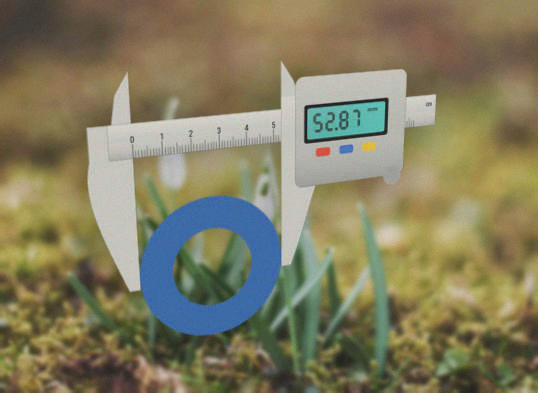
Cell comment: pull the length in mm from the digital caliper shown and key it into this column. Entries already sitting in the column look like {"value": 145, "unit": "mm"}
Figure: {"value": 52.87, "unit": "mm"}
